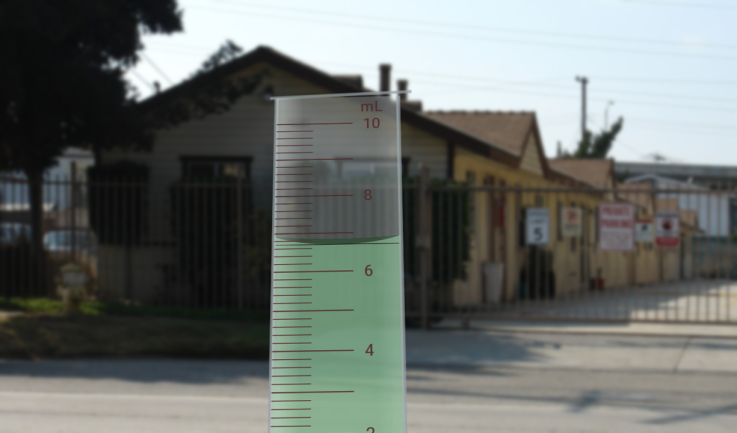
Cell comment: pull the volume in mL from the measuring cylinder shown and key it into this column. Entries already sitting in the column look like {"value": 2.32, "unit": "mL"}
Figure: {"value": 6.7, "unit": "mL"}
